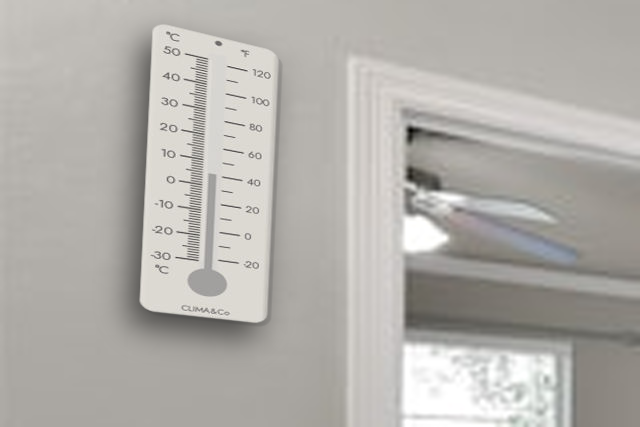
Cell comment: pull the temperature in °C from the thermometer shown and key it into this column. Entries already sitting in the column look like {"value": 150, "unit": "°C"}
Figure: {"value": 5, "unit": "°C"}
